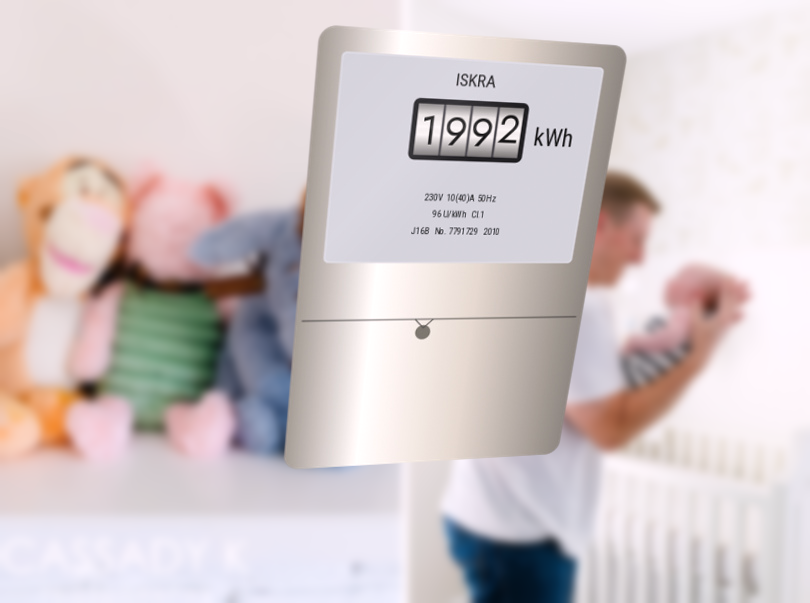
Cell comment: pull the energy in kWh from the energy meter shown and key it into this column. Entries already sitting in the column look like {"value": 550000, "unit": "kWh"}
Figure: {"value": 1992, "unit": "kWh"}
